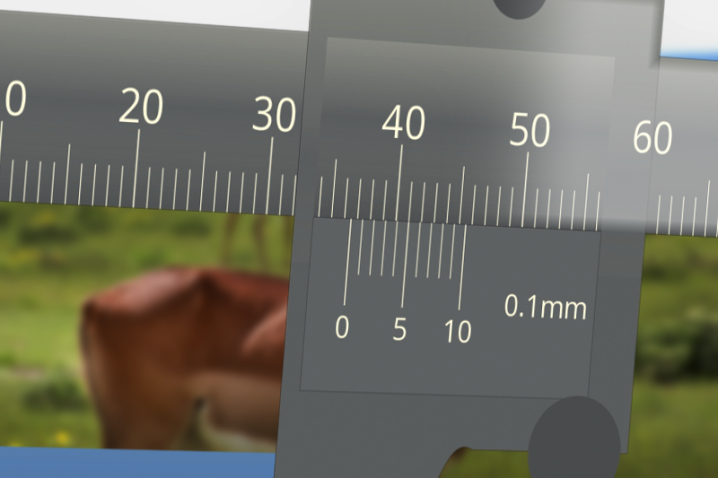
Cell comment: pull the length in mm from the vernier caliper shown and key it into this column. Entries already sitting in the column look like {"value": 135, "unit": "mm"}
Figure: {"value": 36.5, "unit": "mm"}
